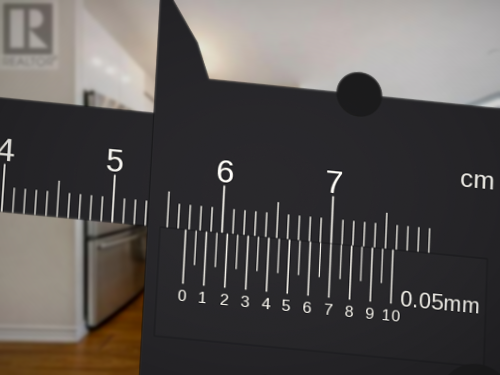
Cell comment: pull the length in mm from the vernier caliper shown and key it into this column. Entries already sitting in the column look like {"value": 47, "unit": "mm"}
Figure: {"value": 56.7, "unit": "mm"}
